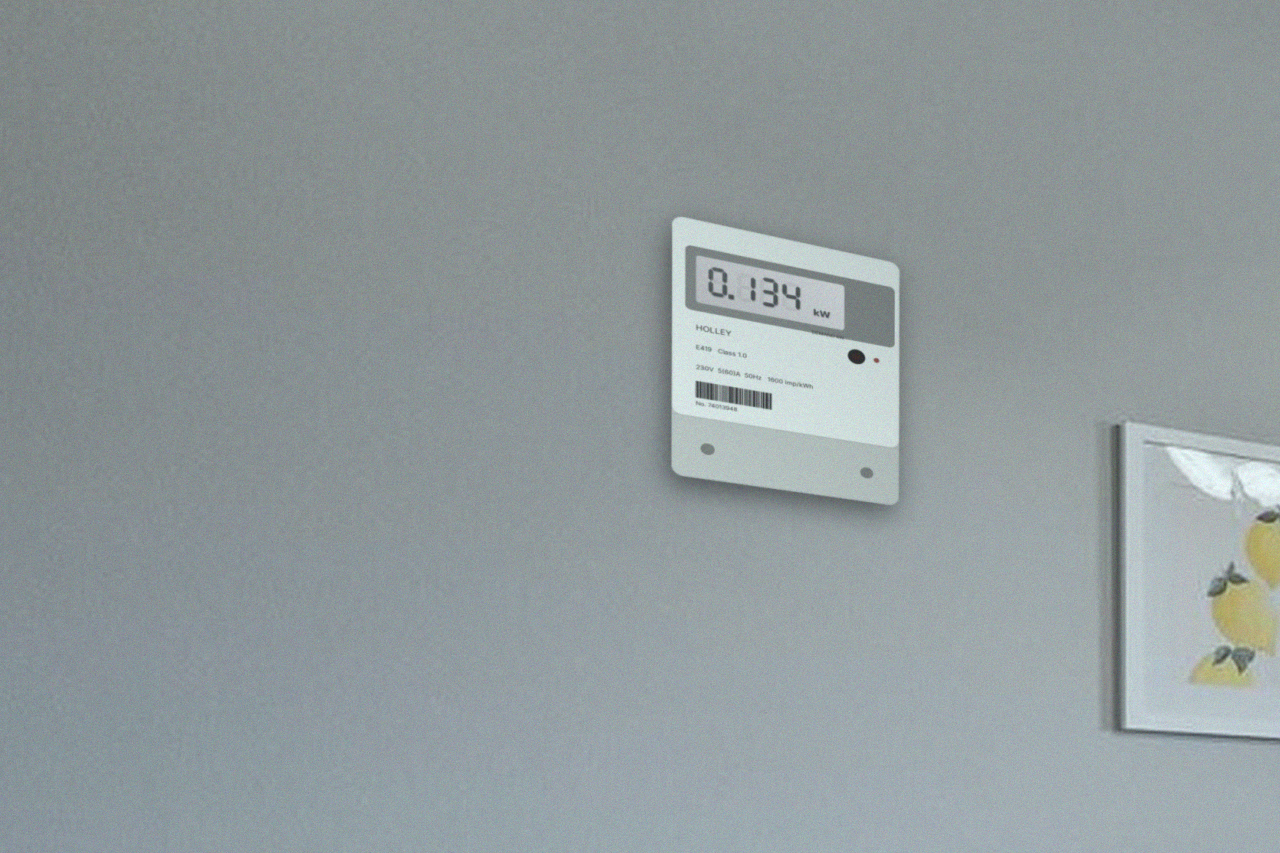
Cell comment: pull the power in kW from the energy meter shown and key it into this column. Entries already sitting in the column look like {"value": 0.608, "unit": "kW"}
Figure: {"value": 0.134, "unit": "kW"}
